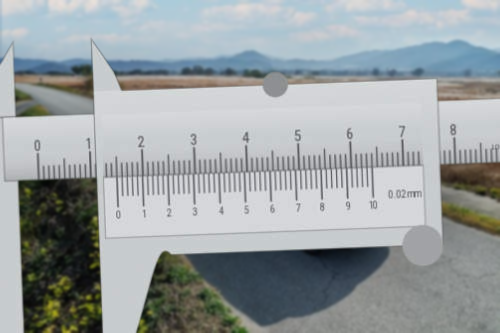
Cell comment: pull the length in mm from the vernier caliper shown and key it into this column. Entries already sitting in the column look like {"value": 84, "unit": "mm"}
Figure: {"value": 15.0, "unit": "mm"}
